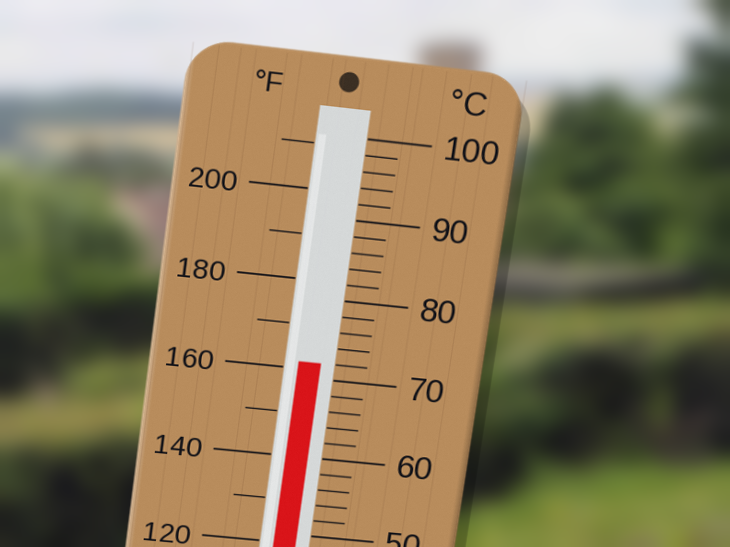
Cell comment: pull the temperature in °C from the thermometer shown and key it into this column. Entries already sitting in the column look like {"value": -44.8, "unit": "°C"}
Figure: {"value": 72, "unit": "°C"}
